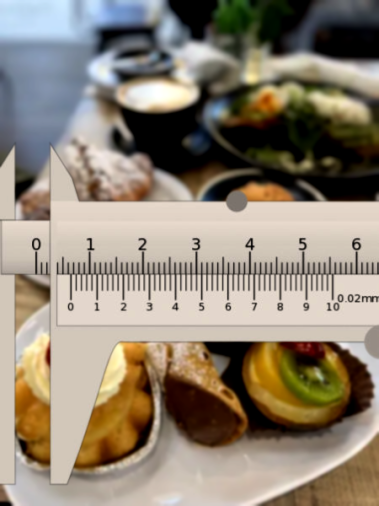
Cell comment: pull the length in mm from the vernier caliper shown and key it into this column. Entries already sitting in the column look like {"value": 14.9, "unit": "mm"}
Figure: {"value": 6.5, "unit": "mm"}
